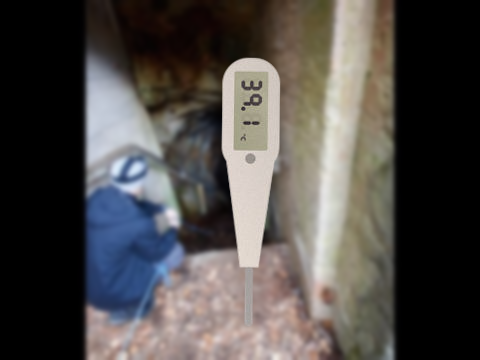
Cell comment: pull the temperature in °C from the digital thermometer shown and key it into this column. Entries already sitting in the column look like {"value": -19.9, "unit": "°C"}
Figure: {"value": 39.1, "unit": "°C"}
